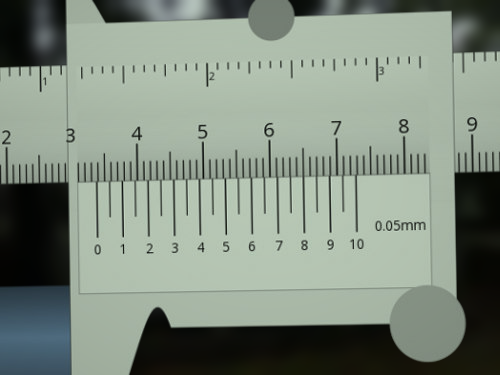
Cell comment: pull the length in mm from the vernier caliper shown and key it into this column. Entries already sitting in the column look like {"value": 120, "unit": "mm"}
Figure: {"value": 33.8, "unit": "mm"}
